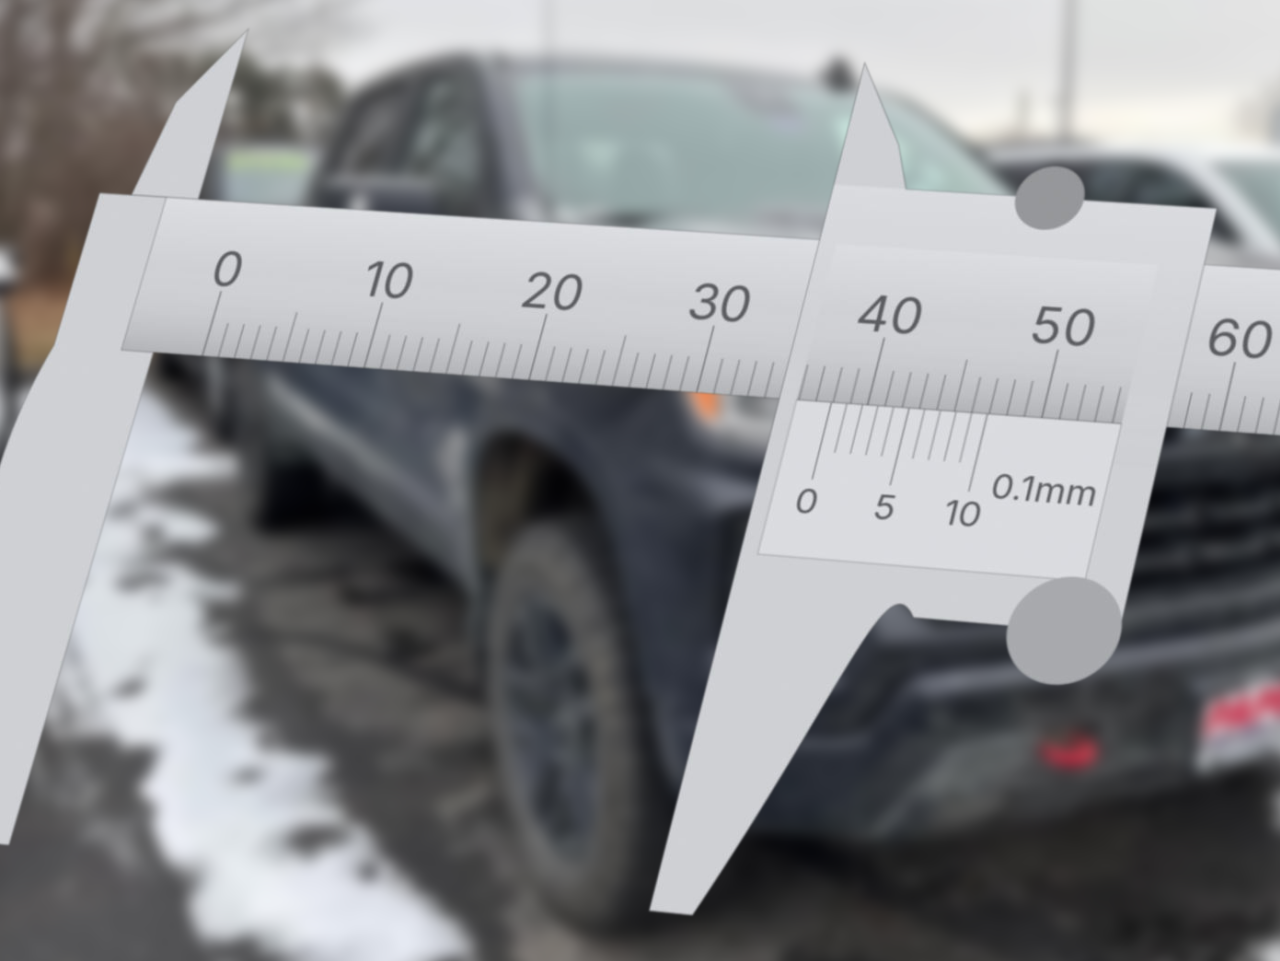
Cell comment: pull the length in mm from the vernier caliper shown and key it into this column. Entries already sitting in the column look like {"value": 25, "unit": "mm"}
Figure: {"value": 37.9, "unit": "mm"}
